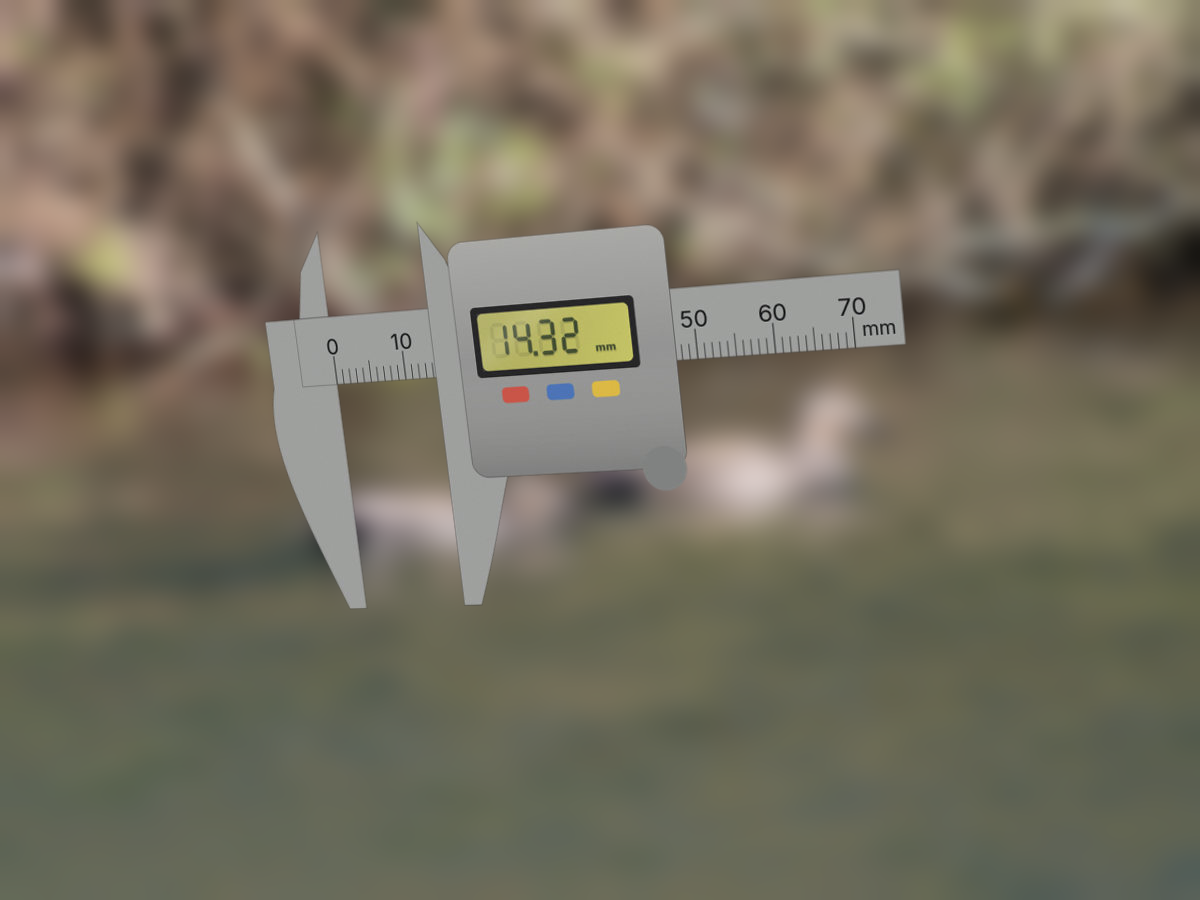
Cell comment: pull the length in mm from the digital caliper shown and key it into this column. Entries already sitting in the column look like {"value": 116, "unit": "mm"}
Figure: {"value": 14.32, "unit": "mm"}
